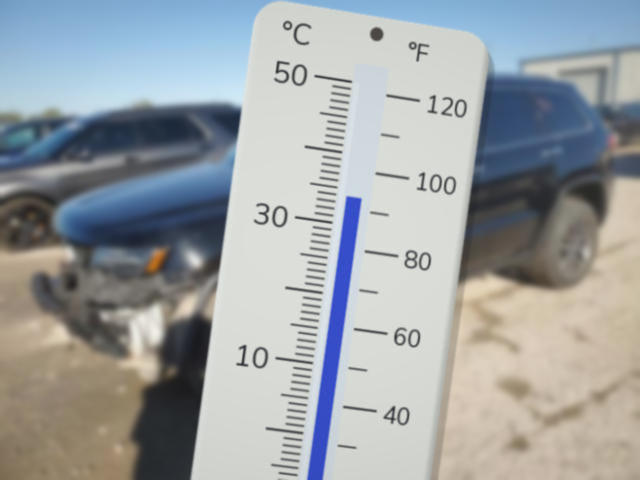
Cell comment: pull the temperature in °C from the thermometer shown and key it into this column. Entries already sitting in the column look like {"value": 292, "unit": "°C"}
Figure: {"value": 34, "unit": "°C"}
